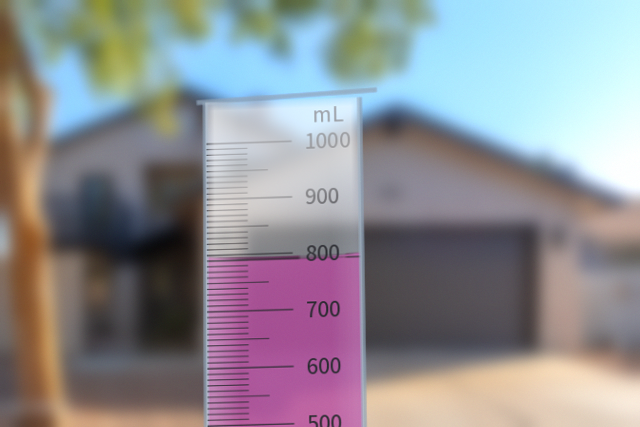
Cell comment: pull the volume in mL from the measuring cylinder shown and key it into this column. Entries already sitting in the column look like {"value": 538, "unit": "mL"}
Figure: {"value": 790, "unit": "mL"}
